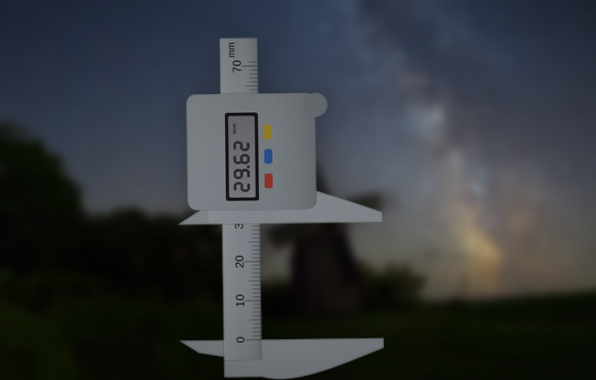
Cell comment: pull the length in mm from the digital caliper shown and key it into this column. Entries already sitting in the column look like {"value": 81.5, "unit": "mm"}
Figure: {"value": 29.62, "unit": "mm"}
